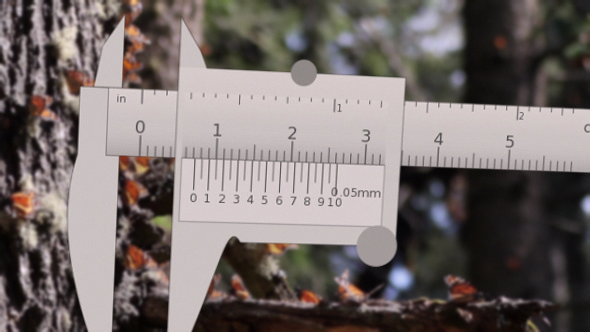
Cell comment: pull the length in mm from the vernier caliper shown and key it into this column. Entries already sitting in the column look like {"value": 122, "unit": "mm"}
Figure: {"value": 7.2, "unit": "mm"}
